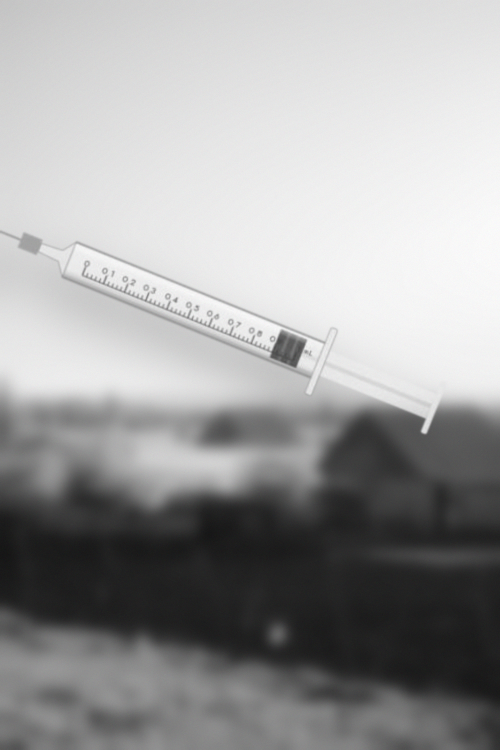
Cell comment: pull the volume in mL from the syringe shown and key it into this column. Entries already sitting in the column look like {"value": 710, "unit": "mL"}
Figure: {"value": 0.9, "unit": "mL"}
